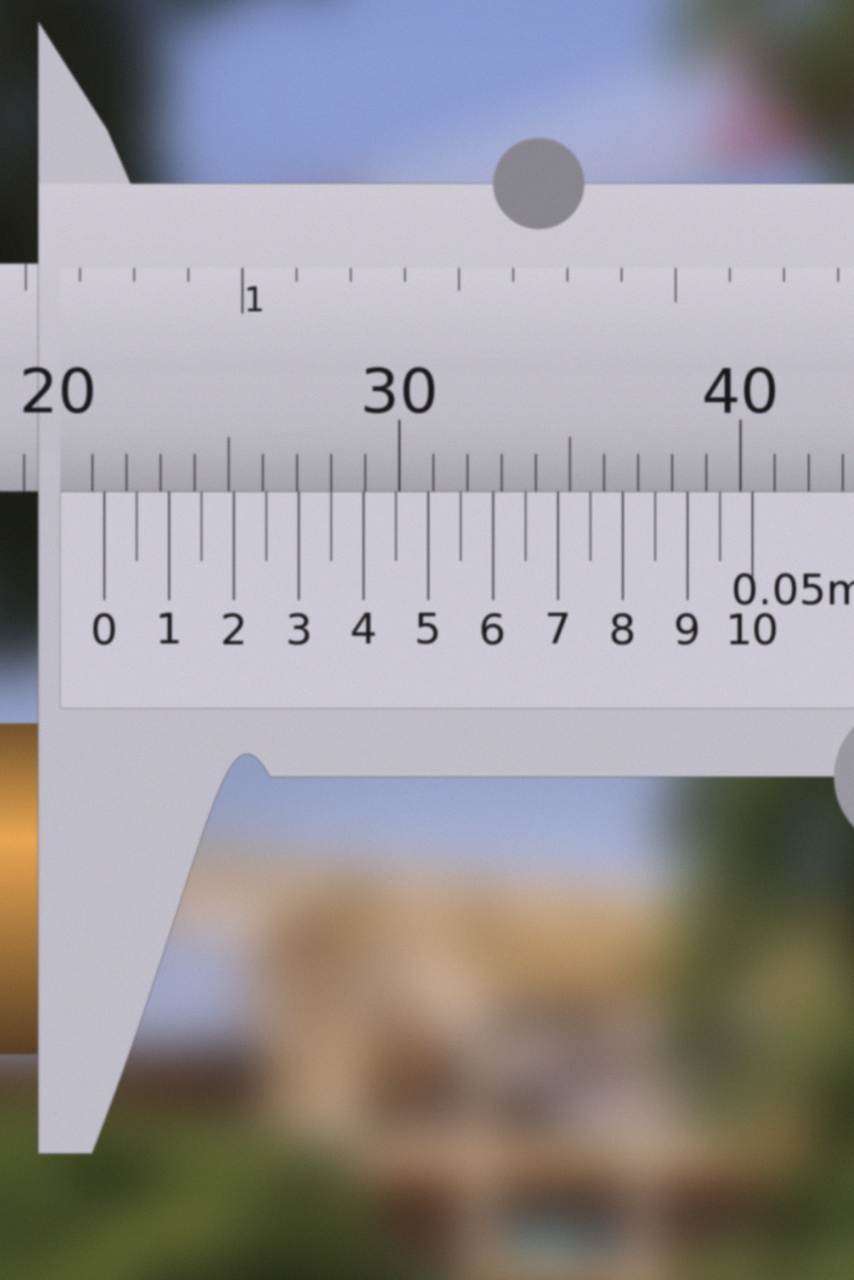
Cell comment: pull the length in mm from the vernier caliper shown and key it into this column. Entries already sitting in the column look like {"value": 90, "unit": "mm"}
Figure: {"value": 21.35, "unit": "mm"}
